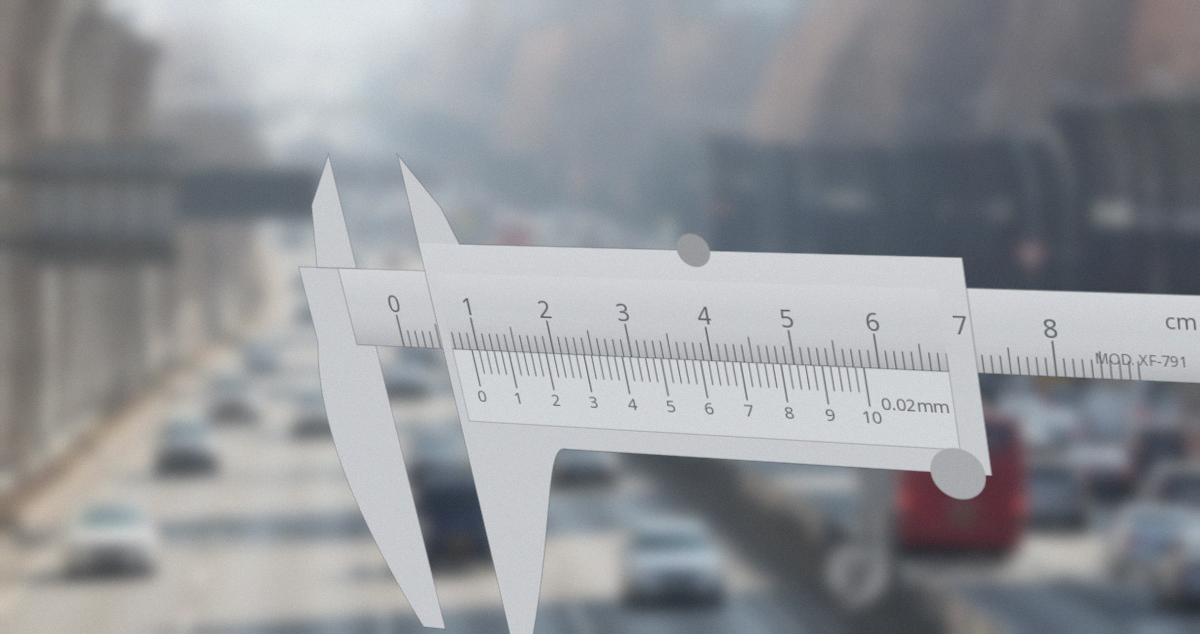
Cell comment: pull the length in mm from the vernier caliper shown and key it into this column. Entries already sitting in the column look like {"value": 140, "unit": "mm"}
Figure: {"value": 9.2, "unit": "mm"}
